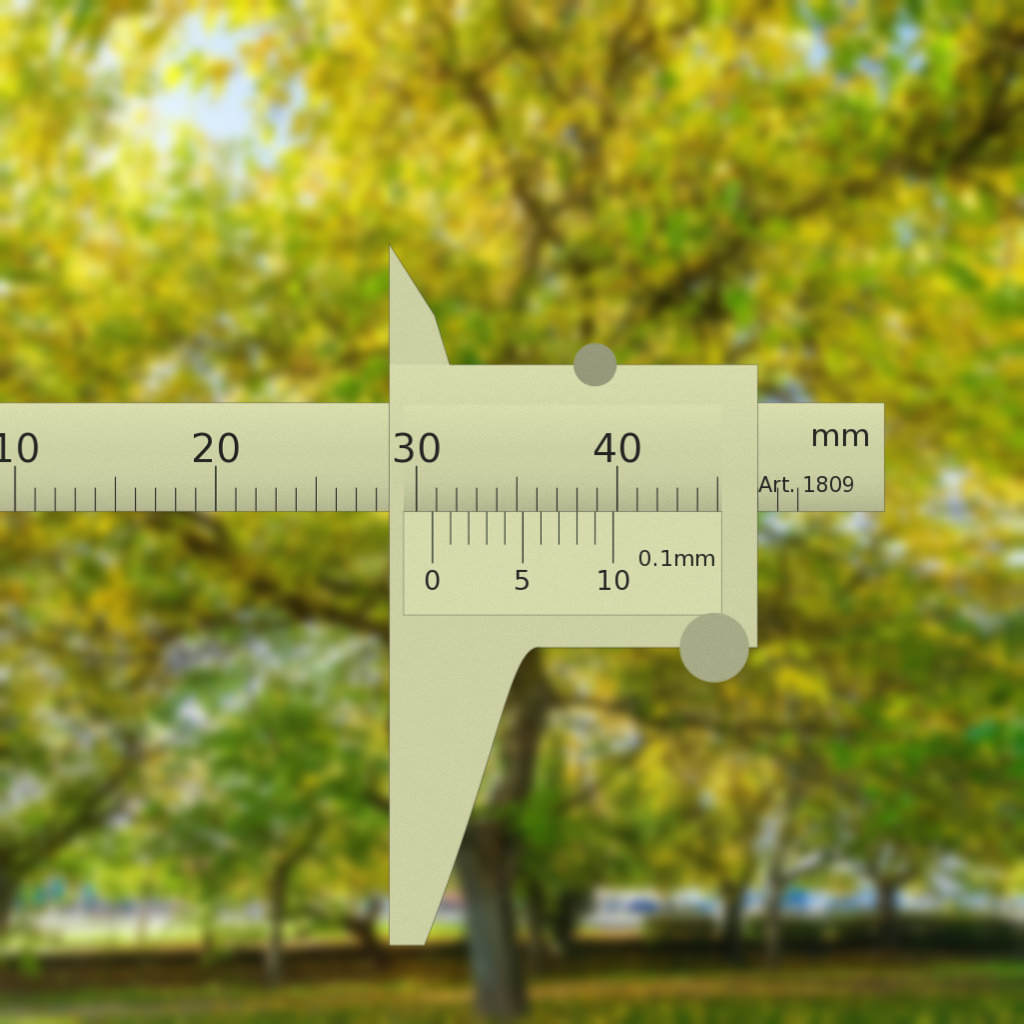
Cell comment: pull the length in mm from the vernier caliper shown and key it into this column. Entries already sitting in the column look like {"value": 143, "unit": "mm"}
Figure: {"value": 30.8, "unit": "mm"}
